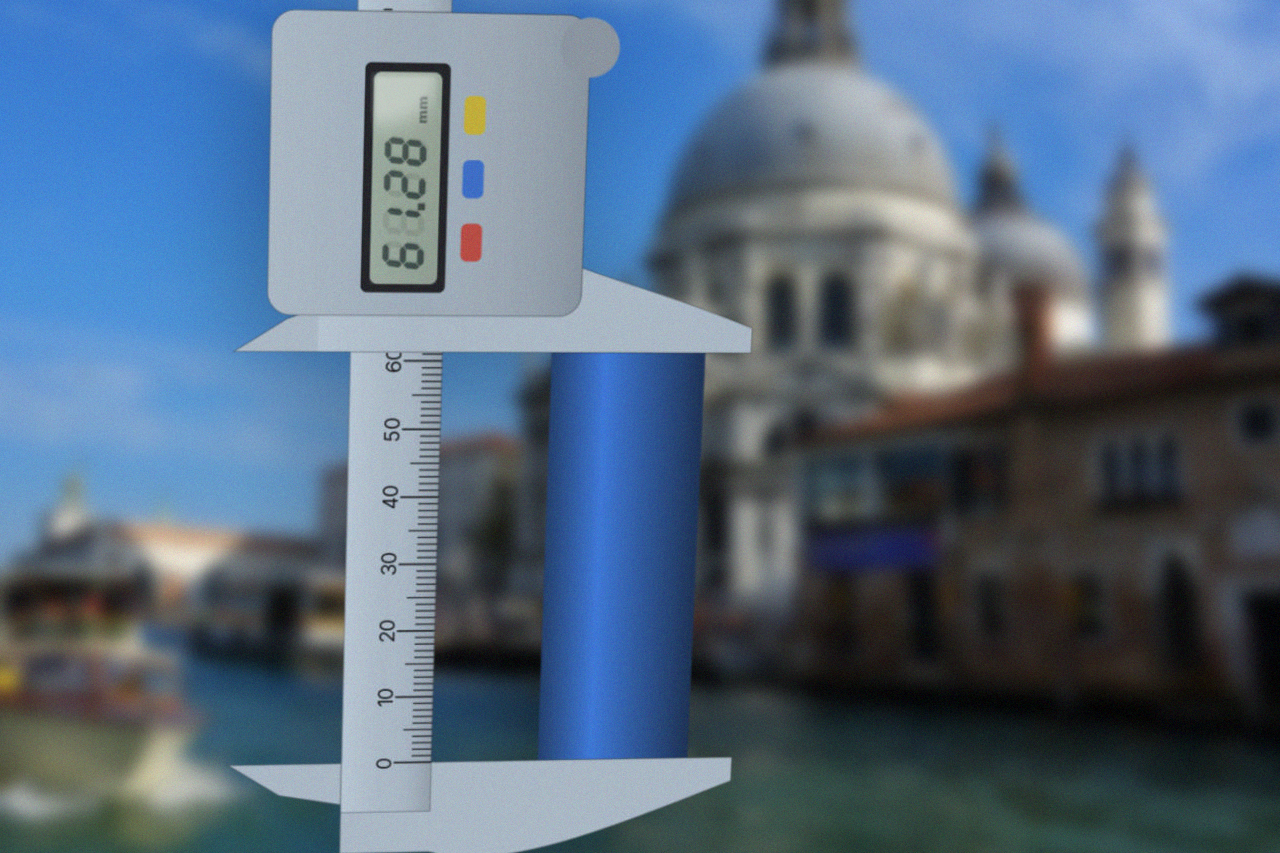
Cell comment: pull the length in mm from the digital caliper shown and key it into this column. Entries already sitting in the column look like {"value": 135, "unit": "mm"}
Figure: {"value": 61.28, "unit": "mm"}
